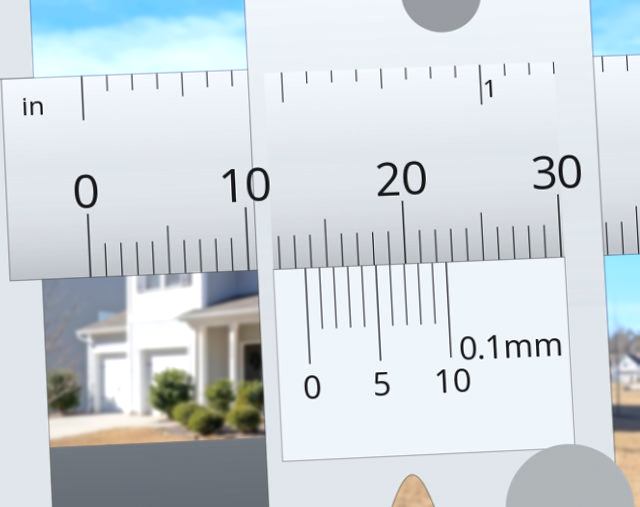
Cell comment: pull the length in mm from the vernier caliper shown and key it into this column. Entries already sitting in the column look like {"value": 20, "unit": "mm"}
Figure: {"value": 13.6, "unit": "mm"}
